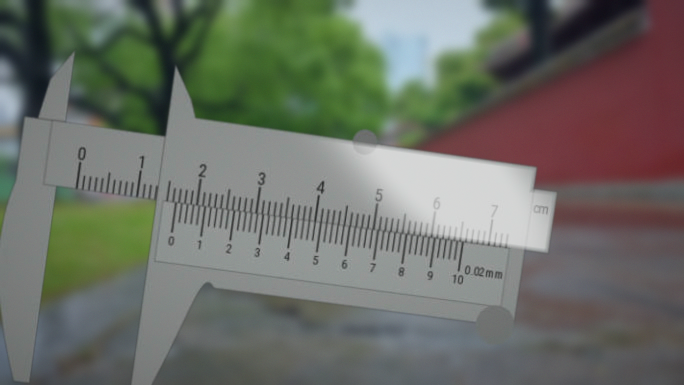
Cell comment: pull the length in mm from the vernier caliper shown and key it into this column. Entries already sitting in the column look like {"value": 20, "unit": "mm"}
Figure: {"value": 16.5, "unit": "mm"}
